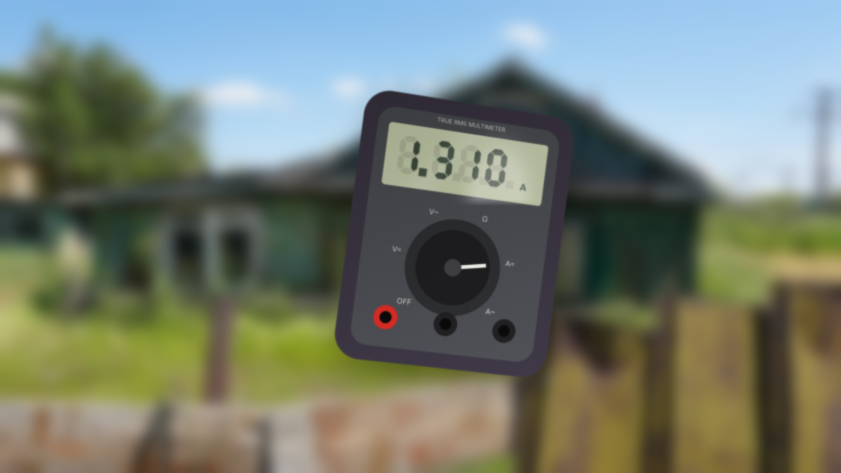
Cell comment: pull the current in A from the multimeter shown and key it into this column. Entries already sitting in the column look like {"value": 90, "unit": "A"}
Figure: {"value": 1.310, "unit": "A"}
